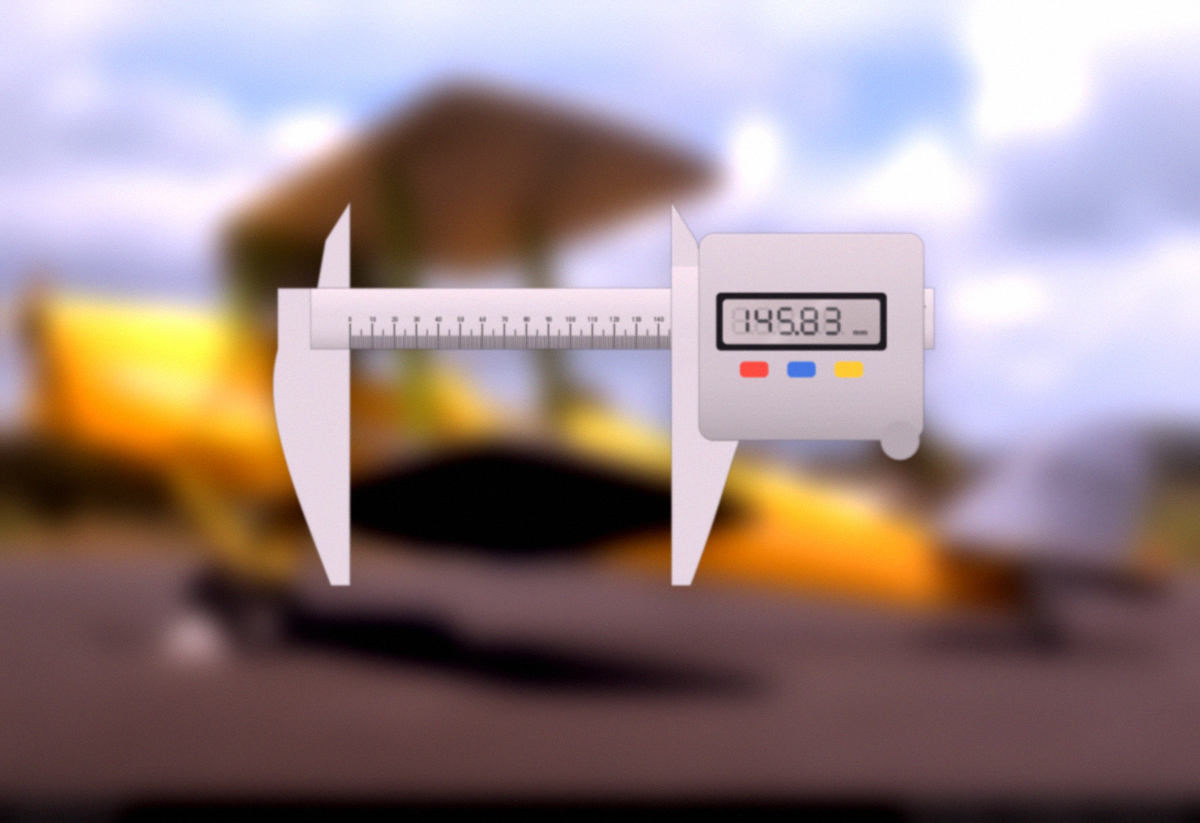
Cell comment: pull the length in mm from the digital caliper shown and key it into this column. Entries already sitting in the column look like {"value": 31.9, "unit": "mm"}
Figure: {"value": 145.83, "unit": "mm"}
